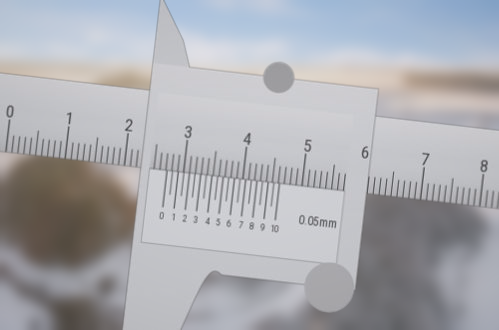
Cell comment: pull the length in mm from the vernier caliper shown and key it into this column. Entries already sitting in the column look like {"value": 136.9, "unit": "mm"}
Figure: {"value": 27.2, "unit": "mm"}
